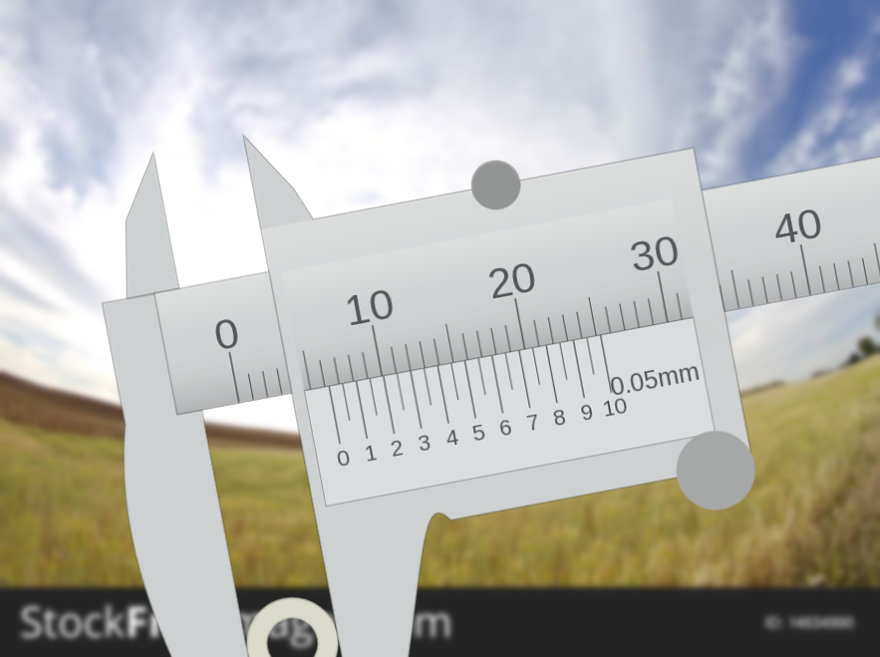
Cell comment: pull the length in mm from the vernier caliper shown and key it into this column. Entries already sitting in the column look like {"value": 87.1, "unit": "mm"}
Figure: {"value": 6.3, "unit": "mm"}
